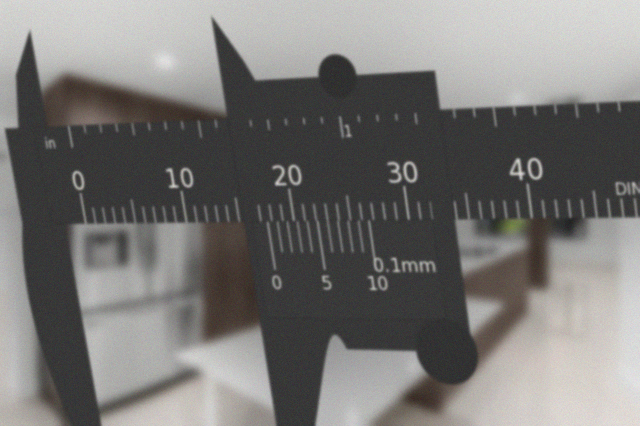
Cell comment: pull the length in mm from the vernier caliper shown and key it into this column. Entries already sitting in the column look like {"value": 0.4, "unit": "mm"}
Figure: {"value": 17.6, "unit": "mm"}
